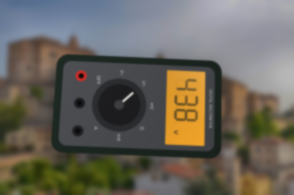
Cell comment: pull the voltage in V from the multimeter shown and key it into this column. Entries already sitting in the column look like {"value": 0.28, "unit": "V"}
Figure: {"value": 438, "unit": "V"}
